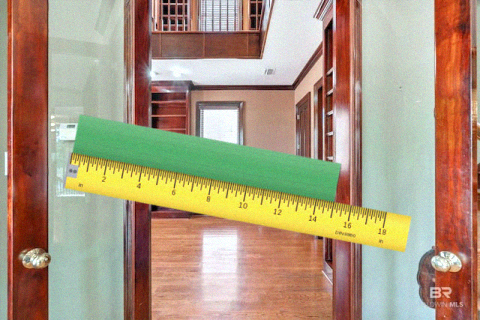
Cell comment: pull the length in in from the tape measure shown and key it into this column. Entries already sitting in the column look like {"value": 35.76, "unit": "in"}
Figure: {"value": 15, "unit": "in"}
